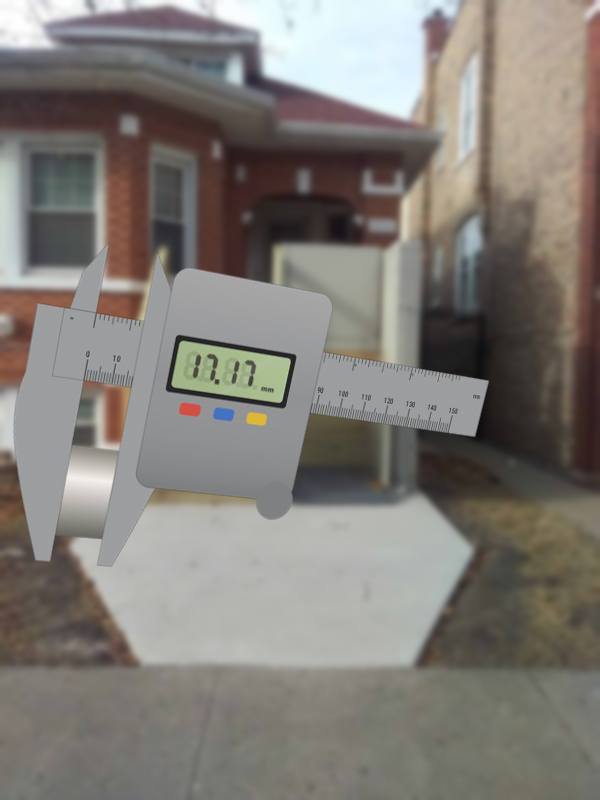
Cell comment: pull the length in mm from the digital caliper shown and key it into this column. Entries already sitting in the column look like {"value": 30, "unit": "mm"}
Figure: {"value": 17.17, "unit": "mm"}
